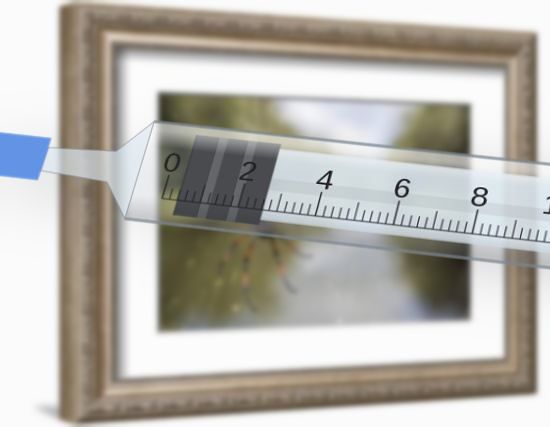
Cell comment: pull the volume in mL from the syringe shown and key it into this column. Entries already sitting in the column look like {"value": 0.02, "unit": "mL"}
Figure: {"value": 0.4, "unit": "mL"}
